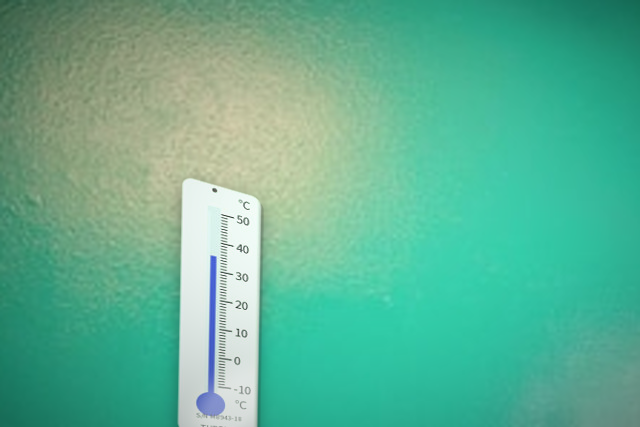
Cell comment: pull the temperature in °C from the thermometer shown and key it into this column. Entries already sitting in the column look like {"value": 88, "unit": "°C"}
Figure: {"value": 35, "unit": "°C"}
